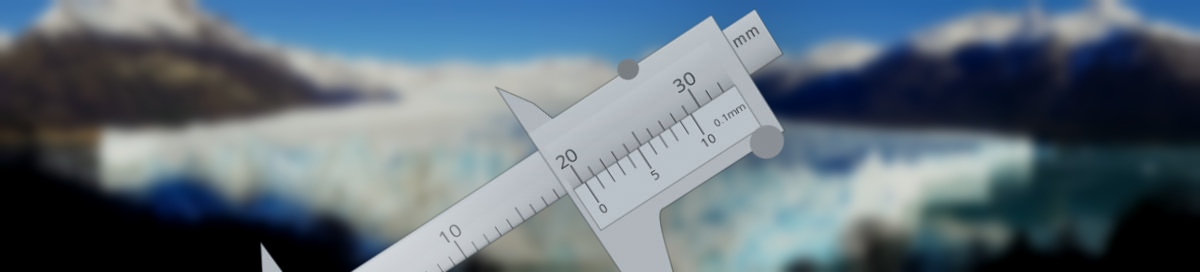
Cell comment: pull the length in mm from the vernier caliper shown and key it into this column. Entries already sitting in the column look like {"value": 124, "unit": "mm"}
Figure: {"value": 20.2, "unit": "mm"}
